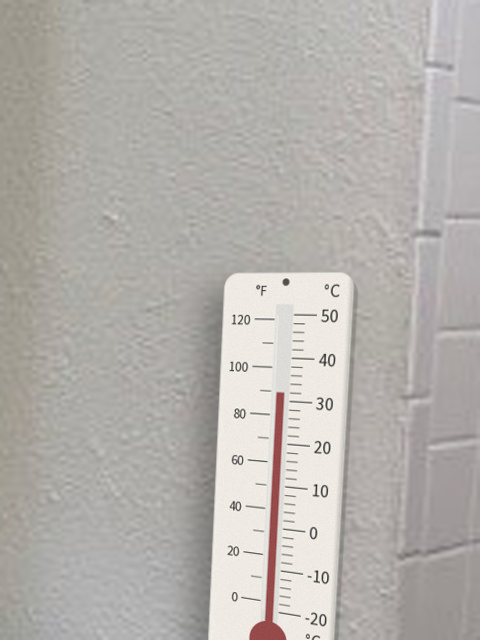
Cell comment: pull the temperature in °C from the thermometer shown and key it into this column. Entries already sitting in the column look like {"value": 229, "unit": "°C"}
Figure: {"value": 32, "unit": "°C"}
